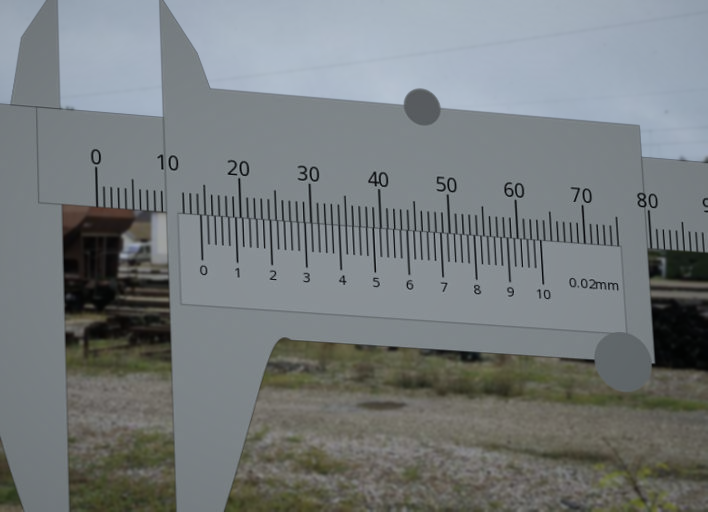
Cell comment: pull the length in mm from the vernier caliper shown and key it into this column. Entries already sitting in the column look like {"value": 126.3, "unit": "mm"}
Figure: {"value": 14.4, "unit": "mm"}
